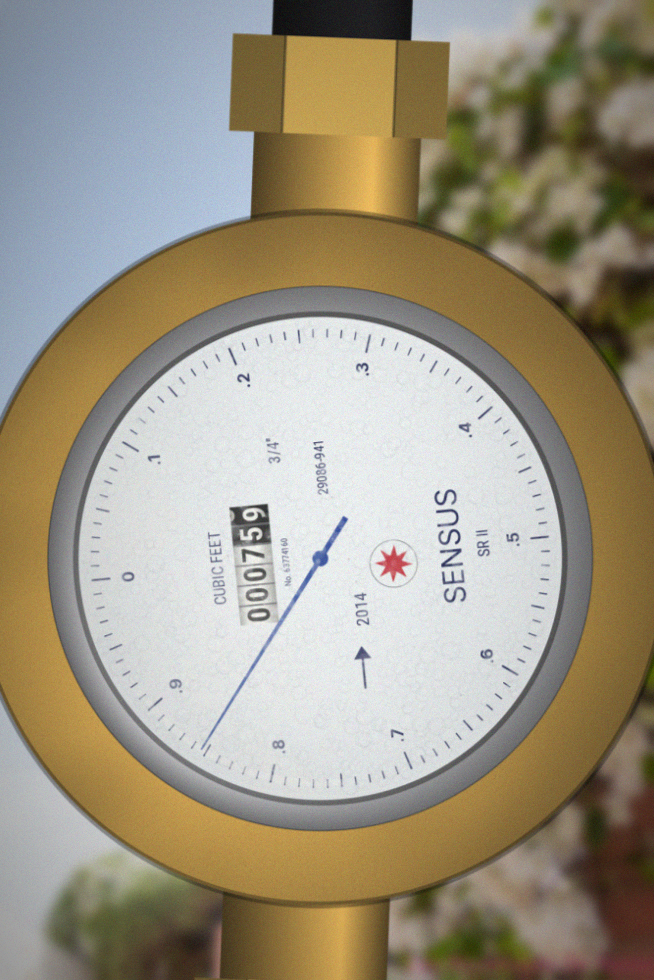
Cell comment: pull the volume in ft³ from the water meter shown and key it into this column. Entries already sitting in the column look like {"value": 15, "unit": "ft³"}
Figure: {"value": 758.85, "unit": "ft³"}
